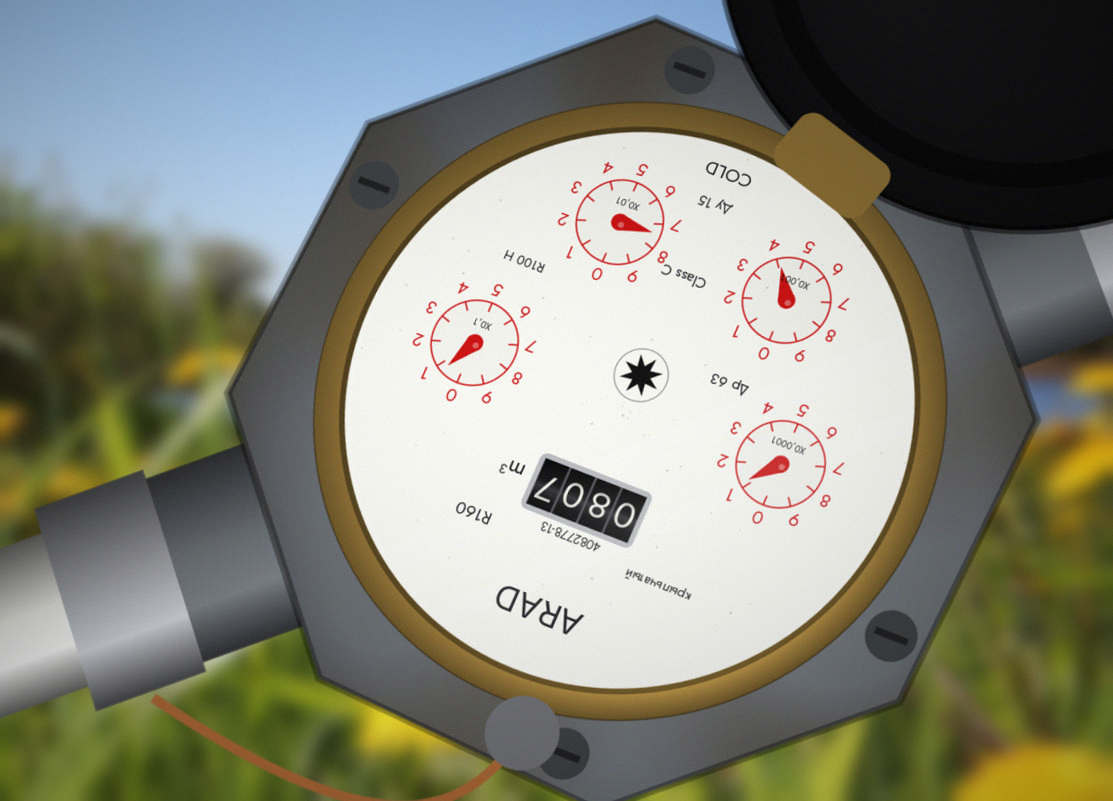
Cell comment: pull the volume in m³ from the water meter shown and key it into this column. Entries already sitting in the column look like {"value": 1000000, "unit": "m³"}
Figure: {"value": 807.0741, "unit": "m³"}
